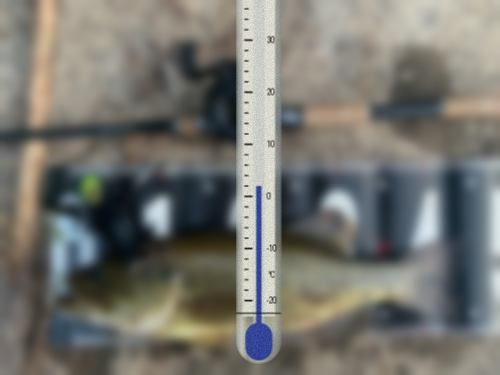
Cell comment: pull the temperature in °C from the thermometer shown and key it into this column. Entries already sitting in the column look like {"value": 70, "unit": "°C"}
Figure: {"value": 2, "unit": "°C"}
